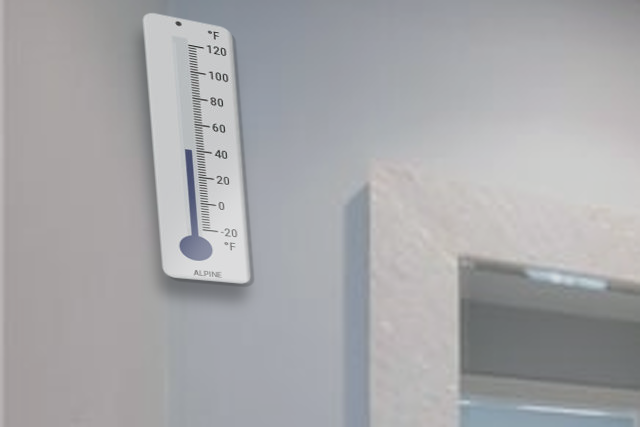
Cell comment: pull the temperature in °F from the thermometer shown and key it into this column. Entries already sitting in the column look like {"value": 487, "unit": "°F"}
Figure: {"value": 40, "unit": "°F"}
